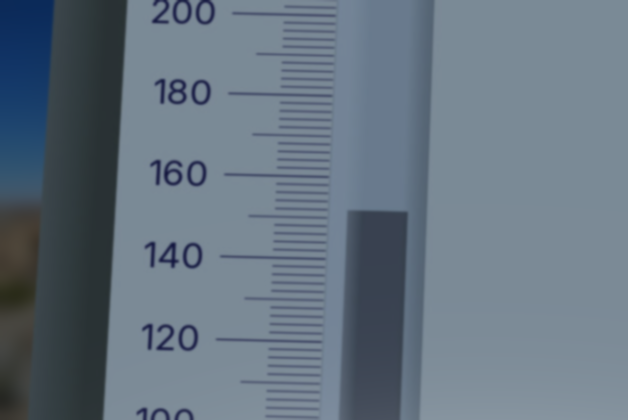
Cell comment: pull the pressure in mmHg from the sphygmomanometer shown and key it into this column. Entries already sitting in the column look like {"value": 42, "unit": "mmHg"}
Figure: {"value": 152, "unit": "mmHg"}
